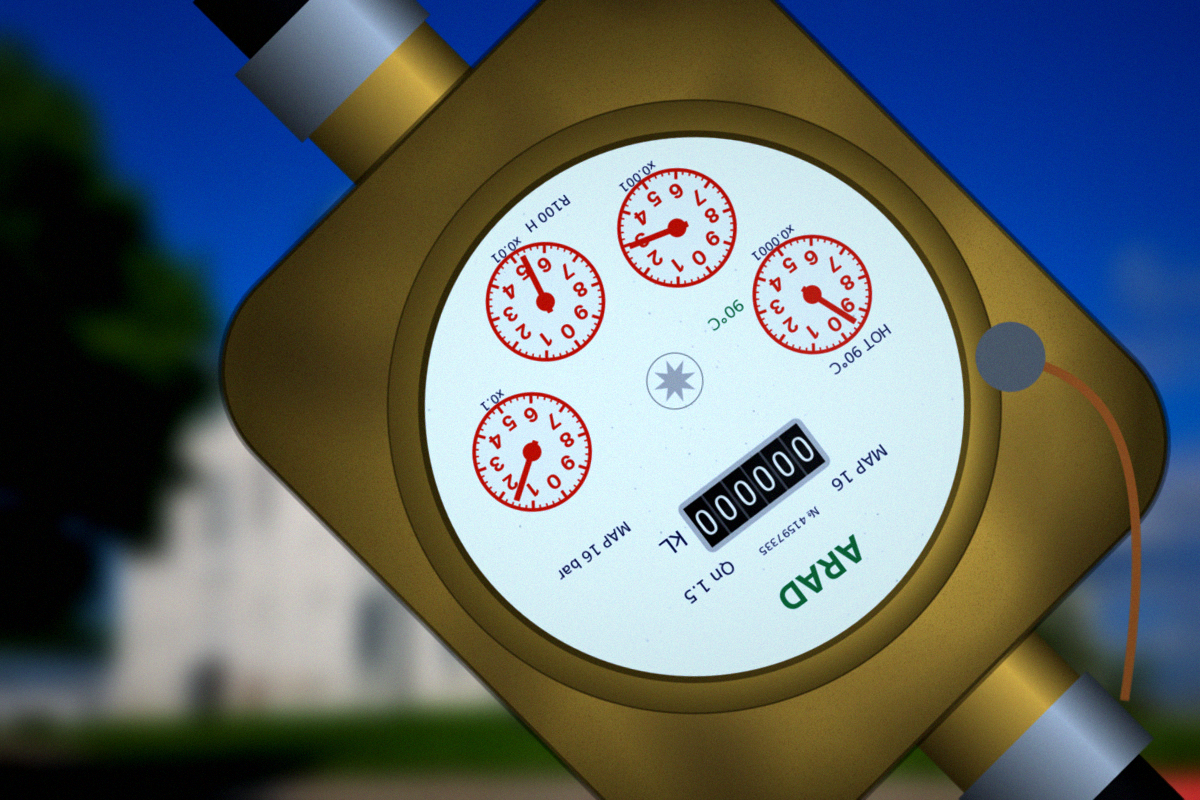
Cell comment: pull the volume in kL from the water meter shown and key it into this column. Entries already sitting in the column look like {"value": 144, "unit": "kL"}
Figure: {"value": 0.1529, "unit": "kL"}
